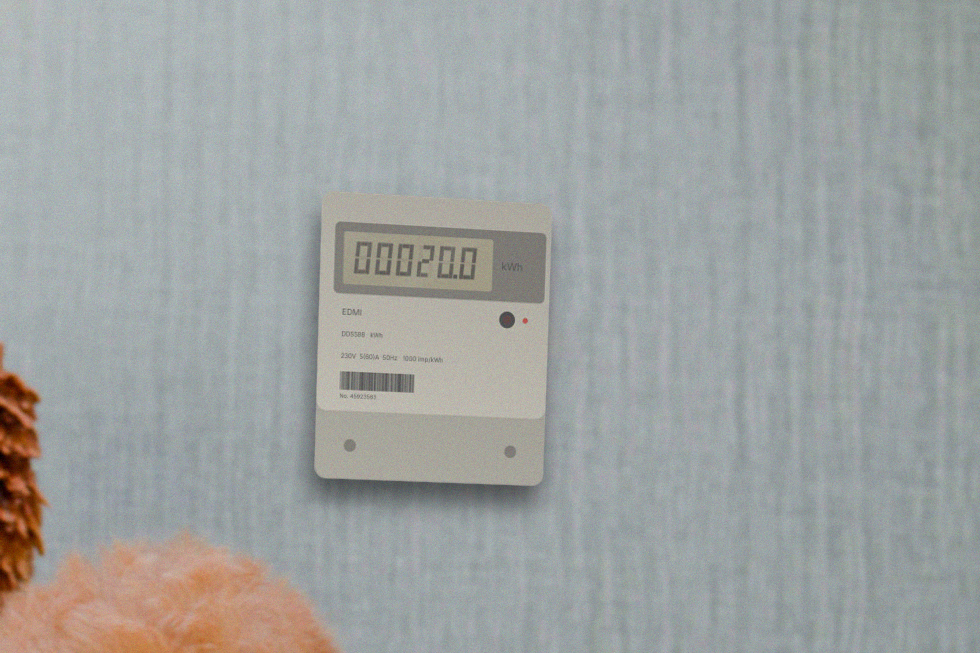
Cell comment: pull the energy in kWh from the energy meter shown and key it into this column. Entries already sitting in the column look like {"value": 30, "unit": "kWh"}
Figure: {"value": 20.0, "unit": "kWh"}
